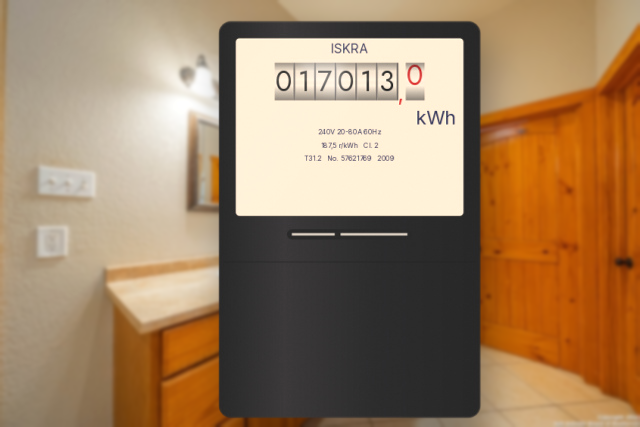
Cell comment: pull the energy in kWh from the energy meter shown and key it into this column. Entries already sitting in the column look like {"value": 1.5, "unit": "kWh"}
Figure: {"value": 17013.0, "unit": "kWh"}
